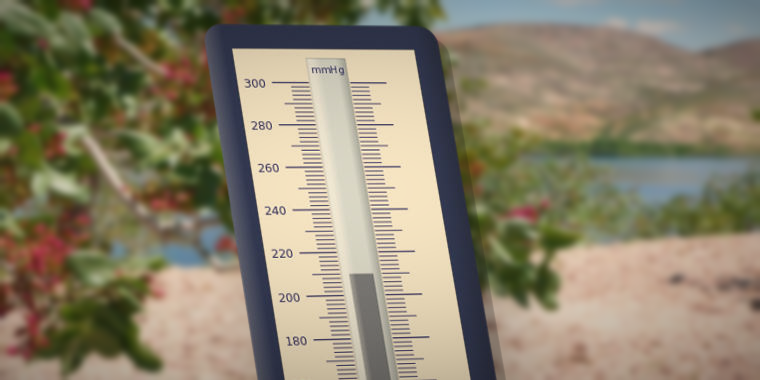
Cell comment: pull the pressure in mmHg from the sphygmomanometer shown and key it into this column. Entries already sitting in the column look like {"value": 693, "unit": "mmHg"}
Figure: {"value": 210, "unit": "mmHg"}
